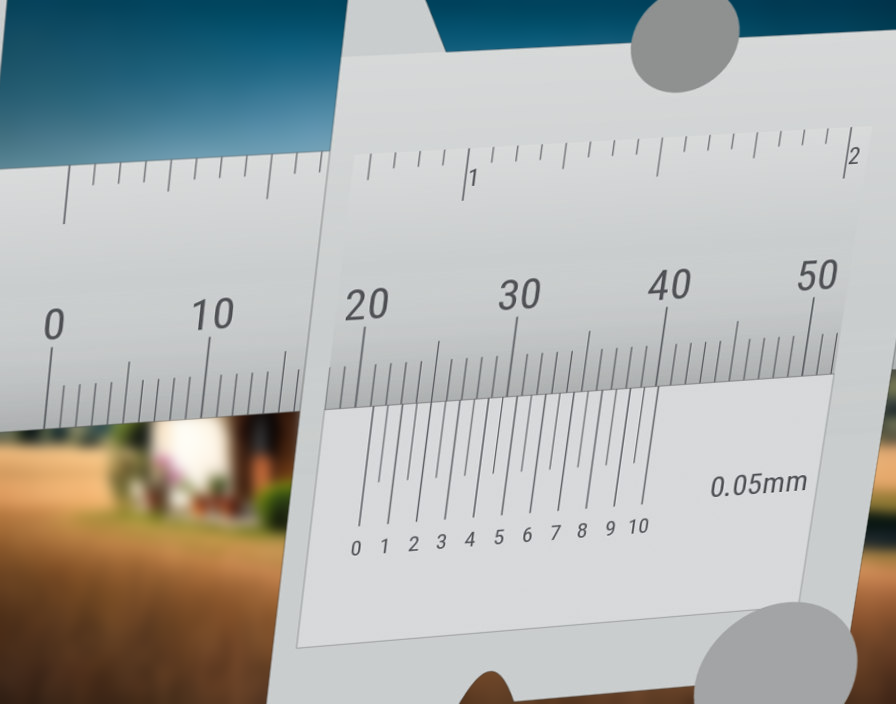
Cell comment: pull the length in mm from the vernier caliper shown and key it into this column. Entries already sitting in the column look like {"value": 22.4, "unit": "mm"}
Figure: {"value": 21.2, "unit": "mm"}
